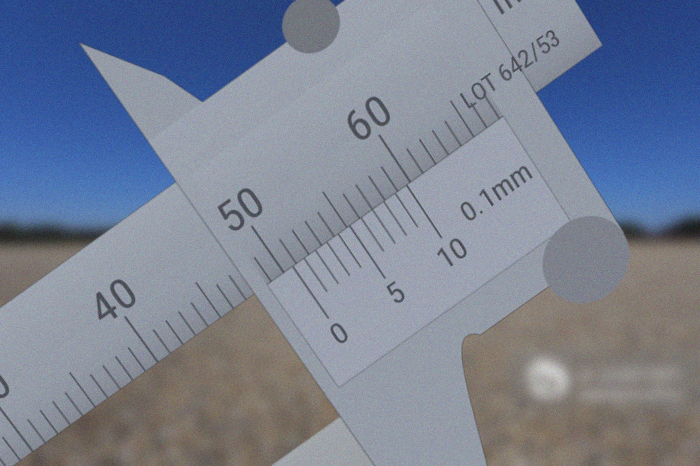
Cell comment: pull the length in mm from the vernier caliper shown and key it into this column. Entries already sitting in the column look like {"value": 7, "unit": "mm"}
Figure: {"value": 50.7, "unit": "mm"}
